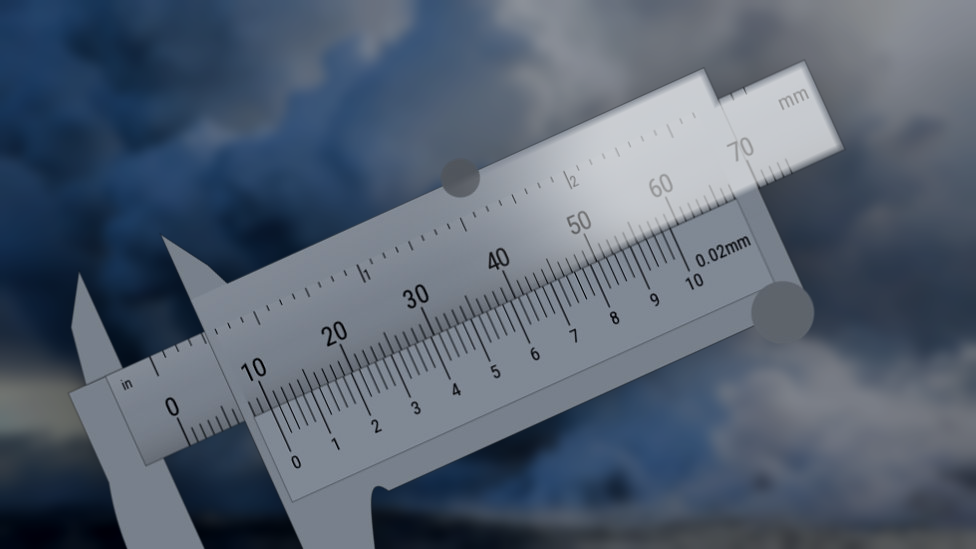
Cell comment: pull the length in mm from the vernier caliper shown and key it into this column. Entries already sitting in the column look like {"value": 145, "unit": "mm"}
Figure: {"value": 10.0, "unit": "mm"}
